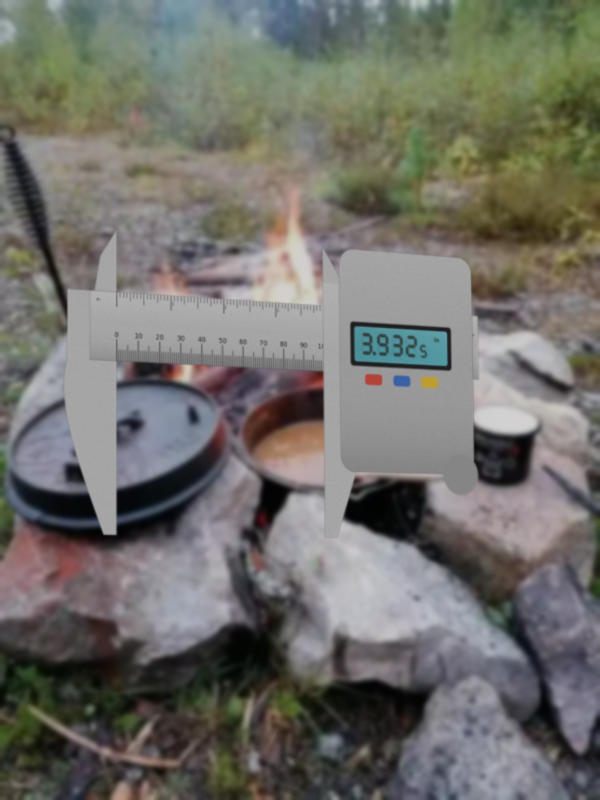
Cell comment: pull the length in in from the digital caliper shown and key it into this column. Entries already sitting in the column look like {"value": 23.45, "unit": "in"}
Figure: {"value": 3.9325, "unit": "in"}
